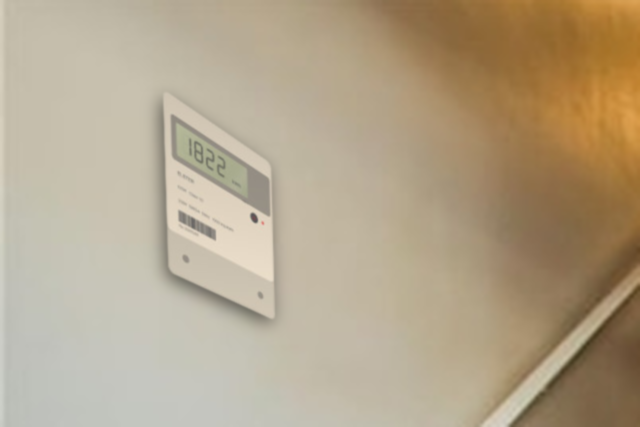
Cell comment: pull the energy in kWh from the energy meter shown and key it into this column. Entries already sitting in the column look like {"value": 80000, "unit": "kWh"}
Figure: {"value": 1822, "unit": "kWh"}
